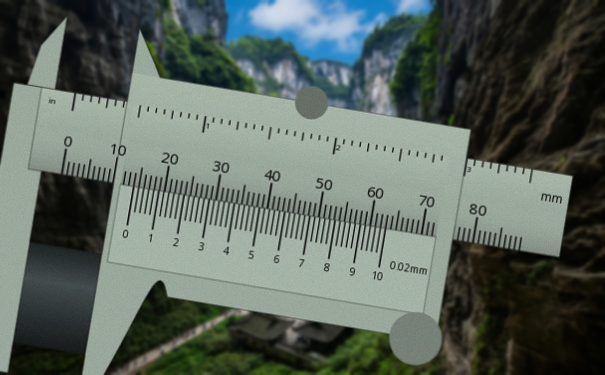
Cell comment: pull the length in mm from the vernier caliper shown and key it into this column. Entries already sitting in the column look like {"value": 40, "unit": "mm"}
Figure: {"value": 14.0, "unit": "mm"}
